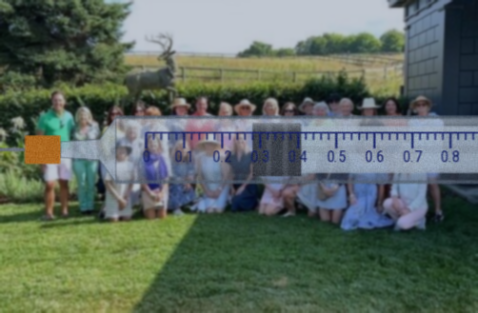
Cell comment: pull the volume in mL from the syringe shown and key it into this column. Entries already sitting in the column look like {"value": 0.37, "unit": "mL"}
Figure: {"value": 0.28, "unit": "mL"}
